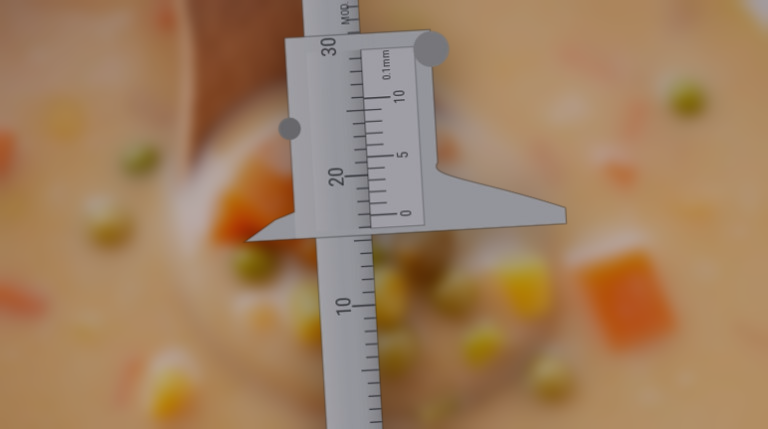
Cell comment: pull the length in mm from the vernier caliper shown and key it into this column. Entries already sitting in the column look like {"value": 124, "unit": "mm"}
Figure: {"value": 16.9, "unit": "mm"}
